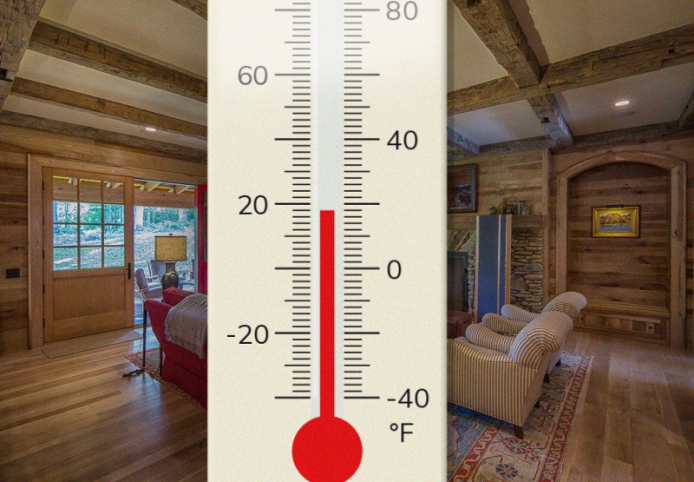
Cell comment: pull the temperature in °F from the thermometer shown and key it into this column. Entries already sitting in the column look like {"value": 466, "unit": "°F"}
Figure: {"value": 18, "unit": "°F"}
